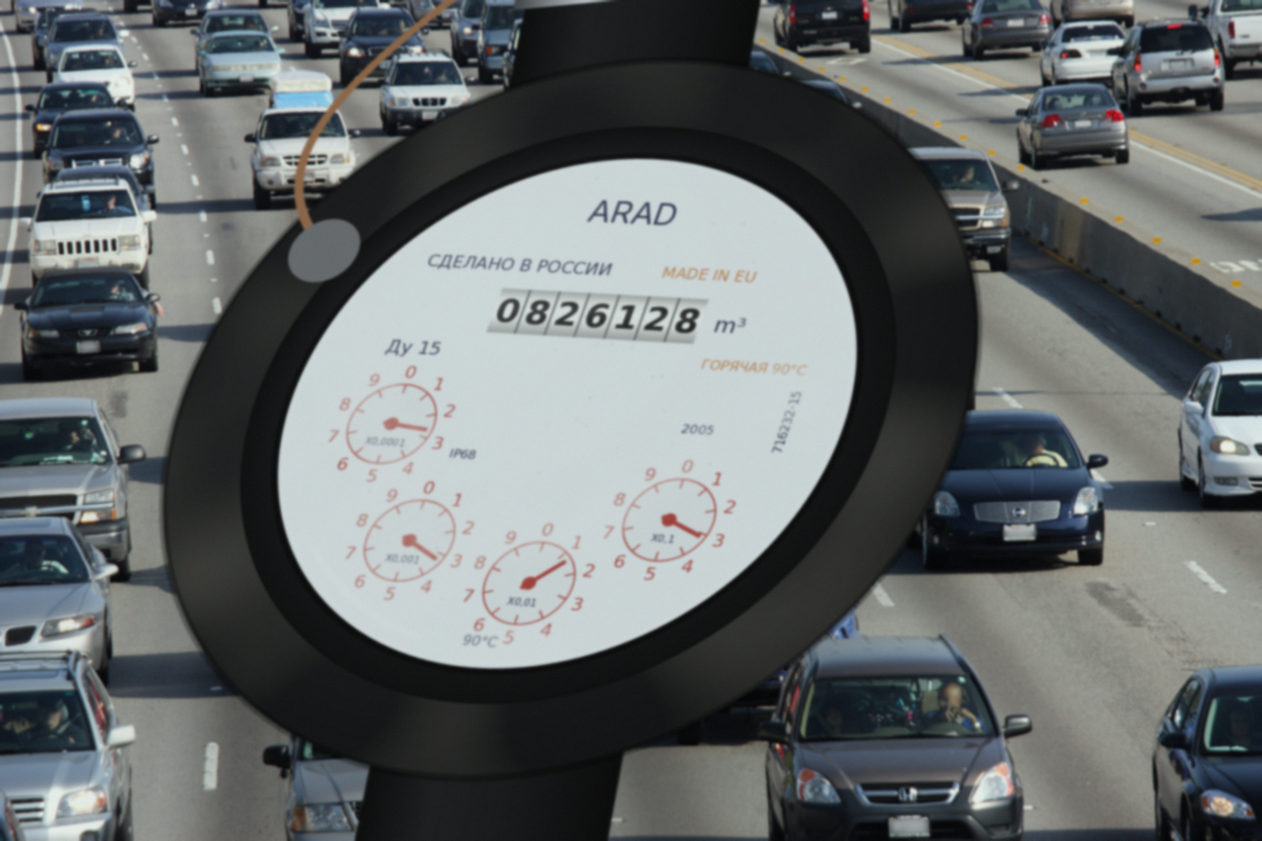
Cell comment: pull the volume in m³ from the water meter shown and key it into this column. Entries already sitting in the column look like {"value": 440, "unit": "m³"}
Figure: {"value": 826128.3132, "unit": "m³"}
